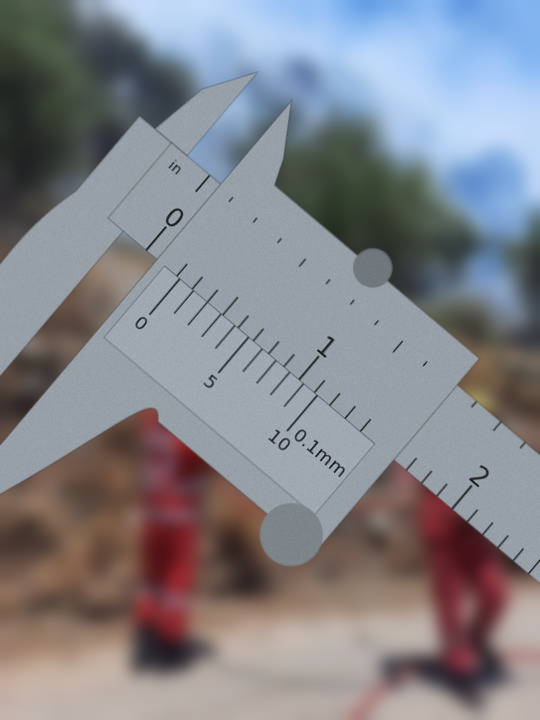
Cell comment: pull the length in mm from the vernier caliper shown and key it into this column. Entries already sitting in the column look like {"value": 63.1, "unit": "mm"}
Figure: {"value": 2.2, "unit": "mm"}
